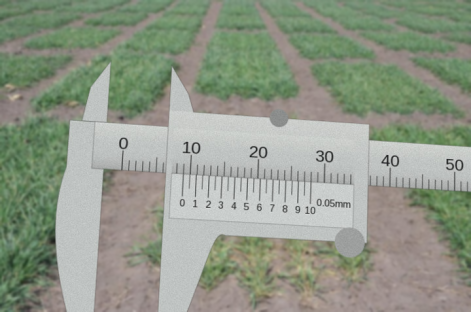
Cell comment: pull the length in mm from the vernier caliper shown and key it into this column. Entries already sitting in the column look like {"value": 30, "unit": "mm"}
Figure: {"value": 9.0, "unit": "mm"}
